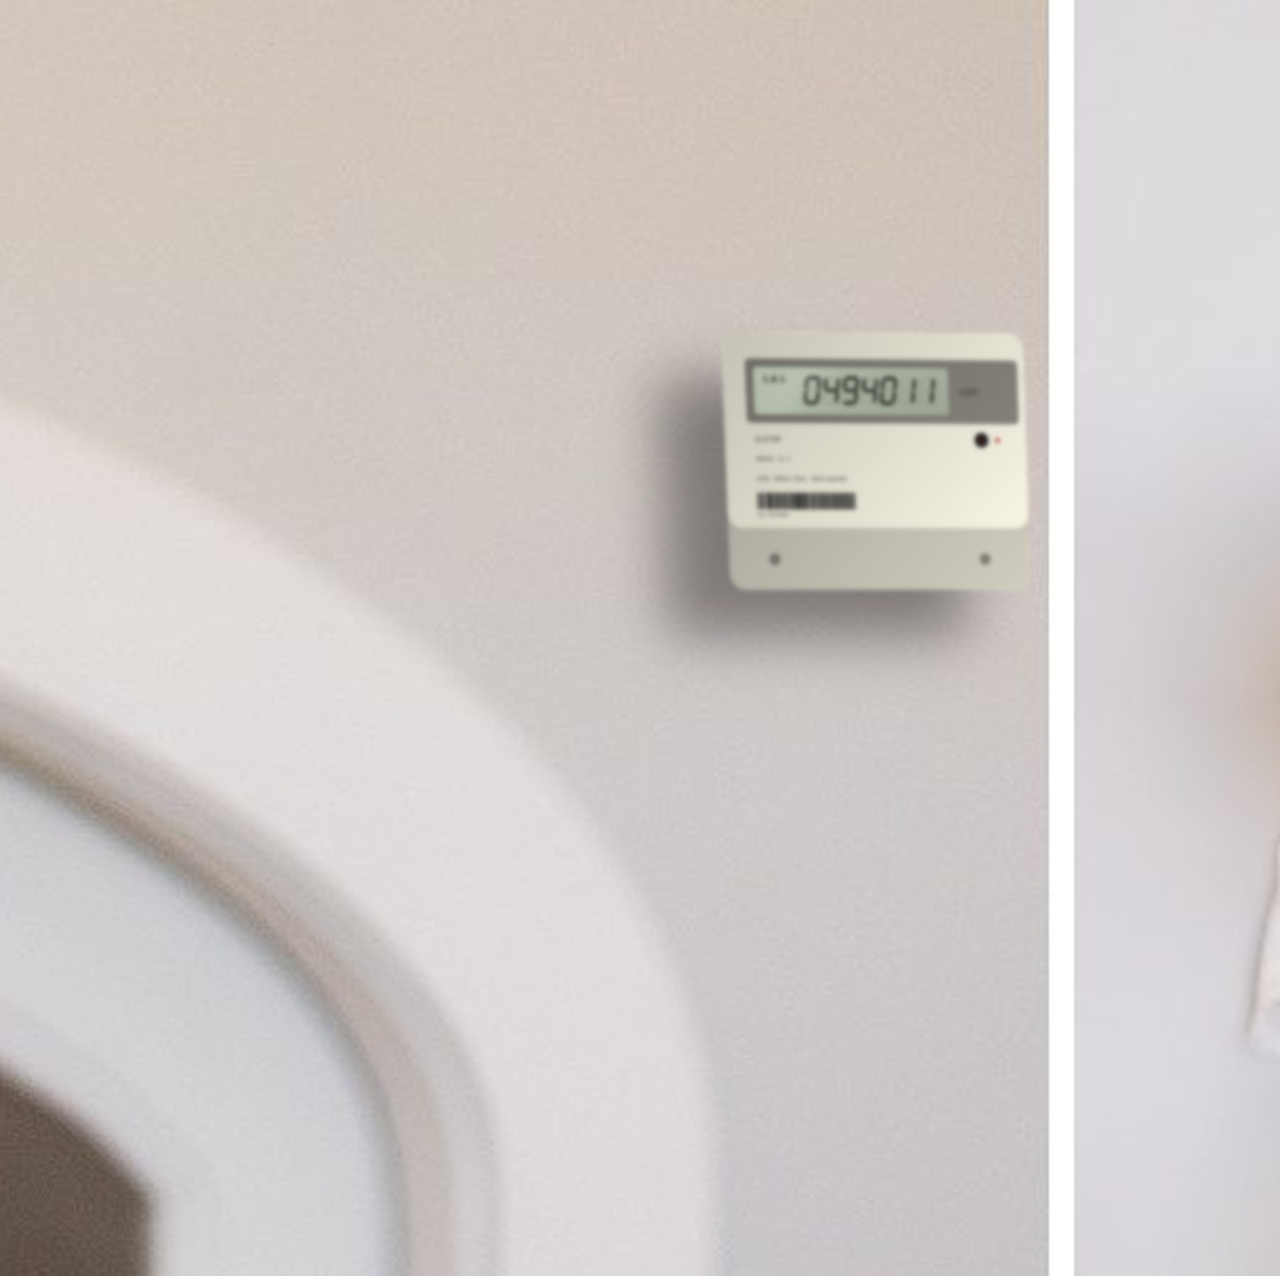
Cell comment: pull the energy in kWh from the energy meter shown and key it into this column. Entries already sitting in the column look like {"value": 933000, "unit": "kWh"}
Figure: {"value": 494011, "unit": "kWh"}
